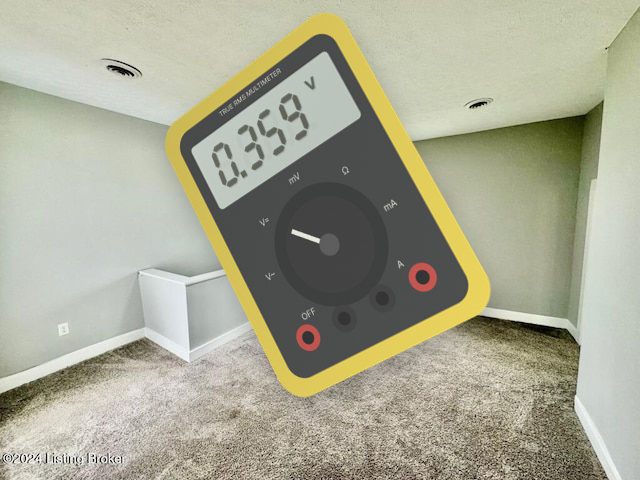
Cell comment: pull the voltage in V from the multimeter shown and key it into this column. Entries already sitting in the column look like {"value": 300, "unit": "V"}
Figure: {"value": 0.359, "unit": "V"}
